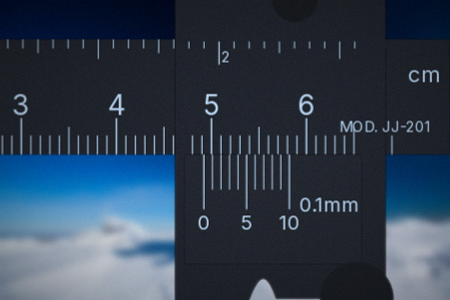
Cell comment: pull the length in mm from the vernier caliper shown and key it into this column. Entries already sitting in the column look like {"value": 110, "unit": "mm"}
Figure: {"value": 49.2, "unit": "mm"}
